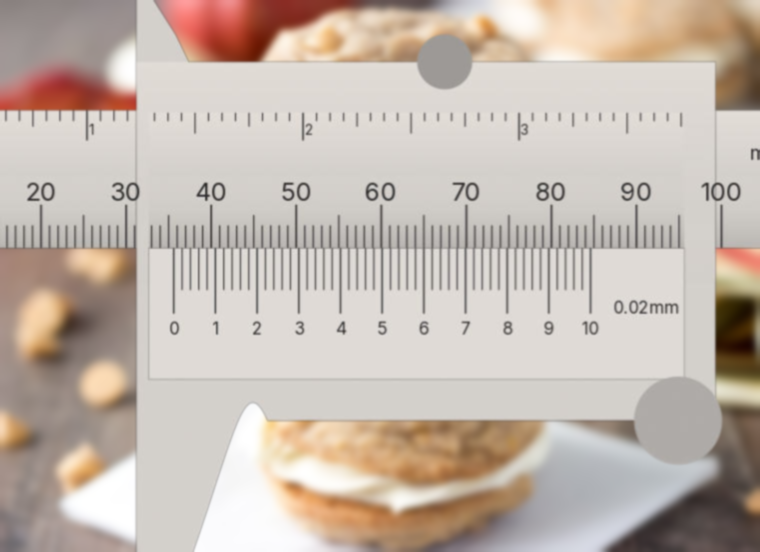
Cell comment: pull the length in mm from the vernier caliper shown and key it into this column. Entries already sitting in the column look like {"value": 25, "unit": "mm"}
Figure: {"value": 35.6, "unit": "mm"}
